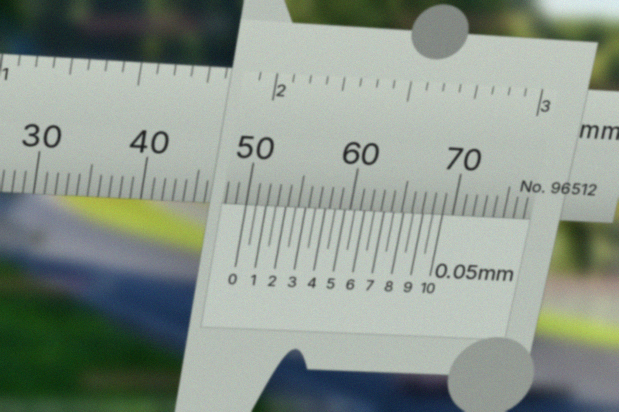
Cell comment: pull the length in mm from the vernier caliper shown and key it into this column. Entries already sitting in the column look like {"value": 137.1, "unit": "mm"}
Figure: {"value": 50.0, "unit": "mm"}
